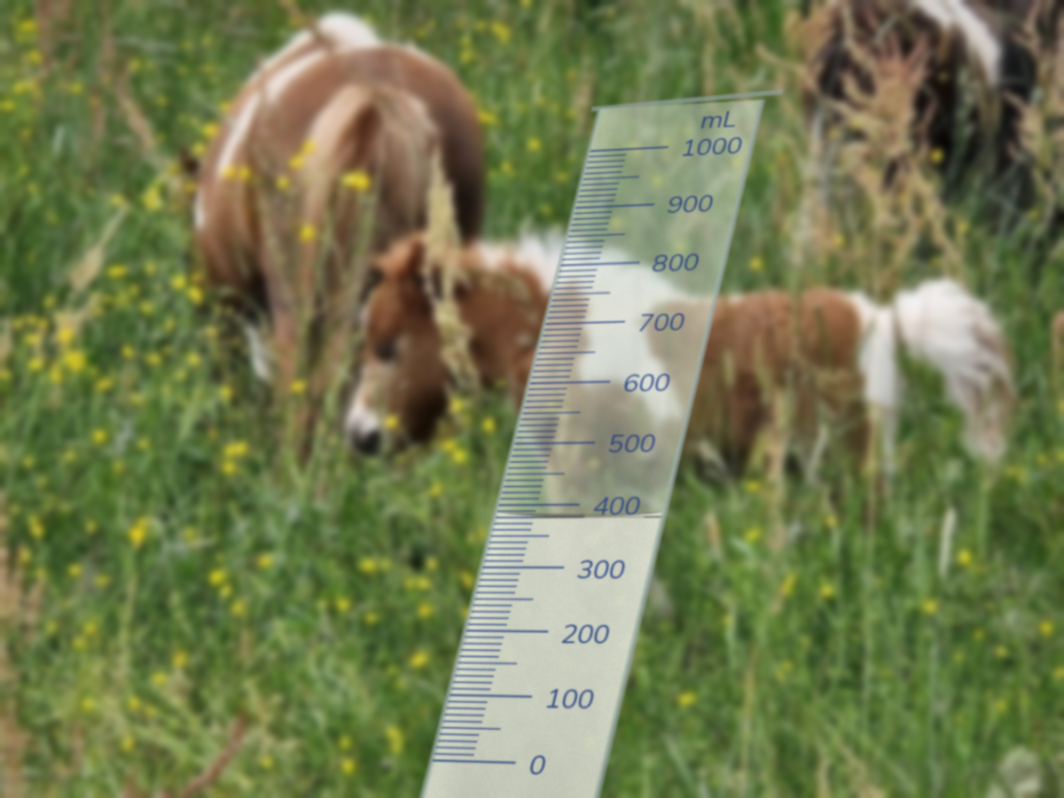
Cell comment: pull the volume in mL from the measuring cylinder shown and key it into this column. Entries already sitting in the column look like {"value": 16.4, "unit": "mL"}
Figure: {"value": 380, "unit": "mL"}
